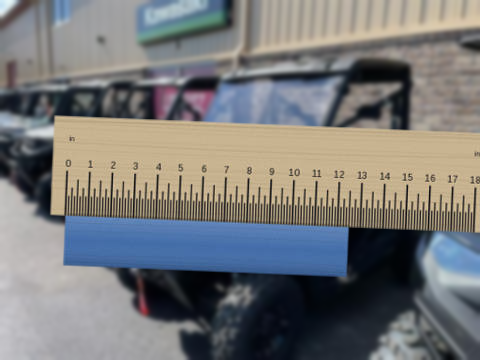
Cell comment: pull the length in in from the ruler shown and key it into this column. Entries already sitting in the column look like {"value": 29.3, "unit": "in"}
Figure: {"value": 12.5, "unit": "in"}
